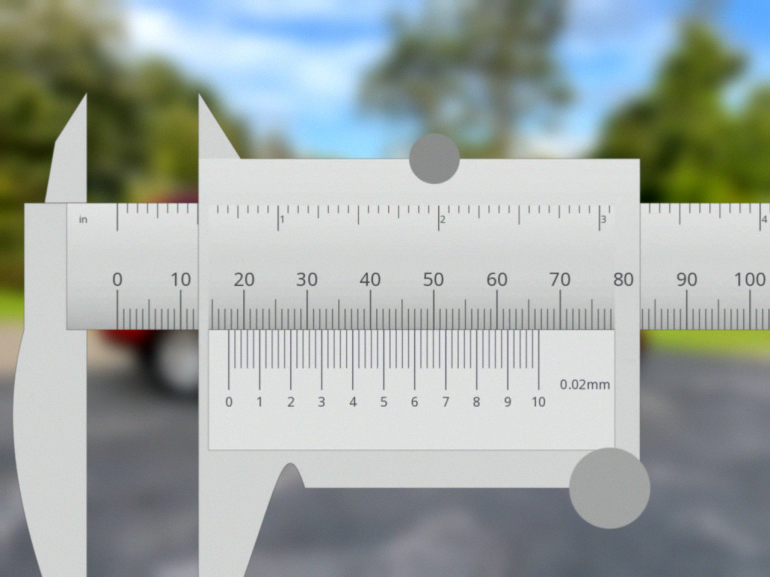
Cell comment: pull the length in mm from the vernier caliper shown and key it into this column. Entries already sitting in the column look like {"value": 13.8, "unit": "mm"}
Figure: {"value": 17.6, "unit": "mm"}
